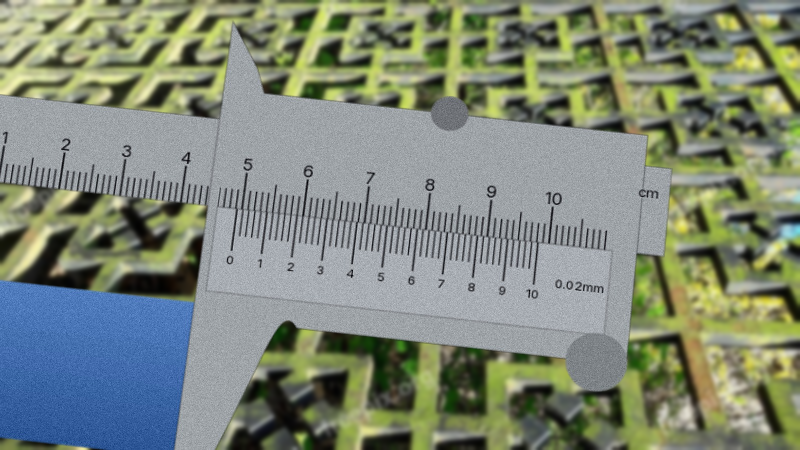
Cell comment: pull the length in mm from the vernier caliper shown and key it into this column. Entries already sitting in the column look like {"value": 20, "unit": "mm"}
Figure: {"value": 49.2, "unit": "mm"}
